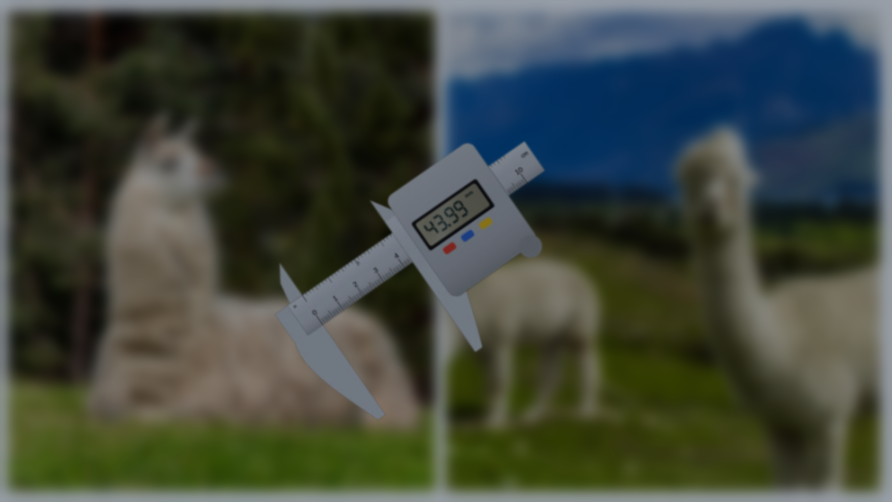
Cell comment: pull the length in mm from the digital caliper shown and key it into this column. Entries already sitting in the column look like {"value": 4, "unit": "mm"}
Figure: {"value": 43.99, "unit": "mm"}
